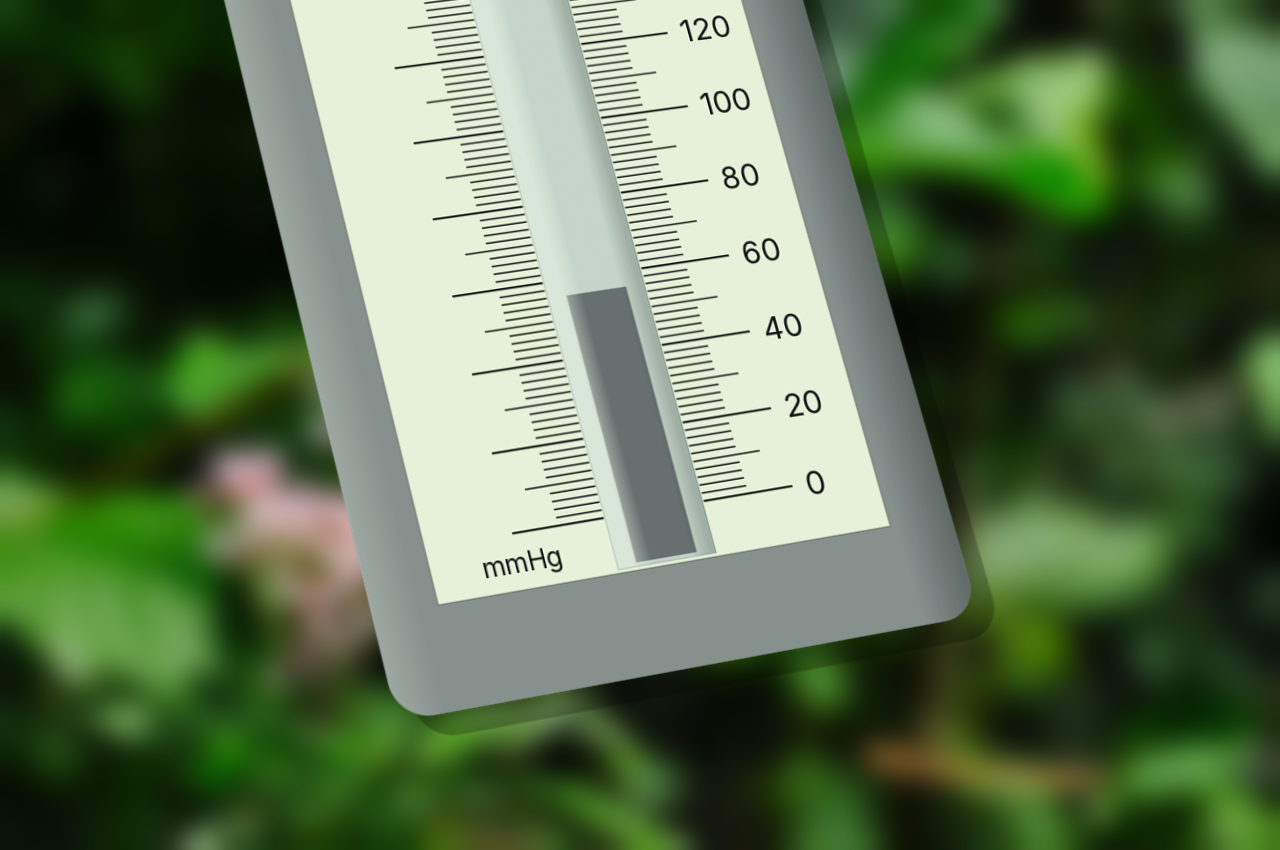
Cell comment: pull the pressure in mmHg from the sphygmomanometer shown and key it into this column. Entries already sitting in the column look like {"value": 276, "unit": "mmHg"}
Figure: {"value": 56, "unit": "mmHg"}
